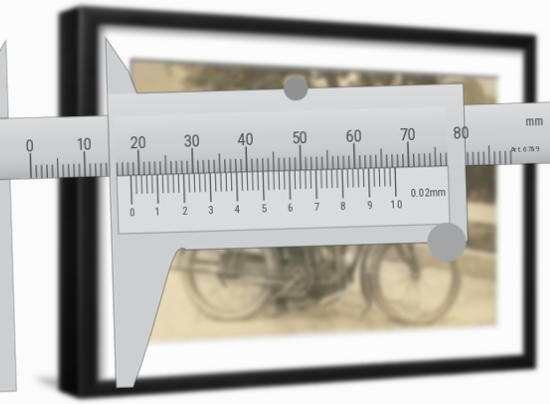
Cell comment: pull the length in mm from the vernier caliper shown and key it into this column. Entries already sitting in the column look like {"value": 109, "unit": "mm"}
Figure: {"value": 18.5, "unit": "mm"}
